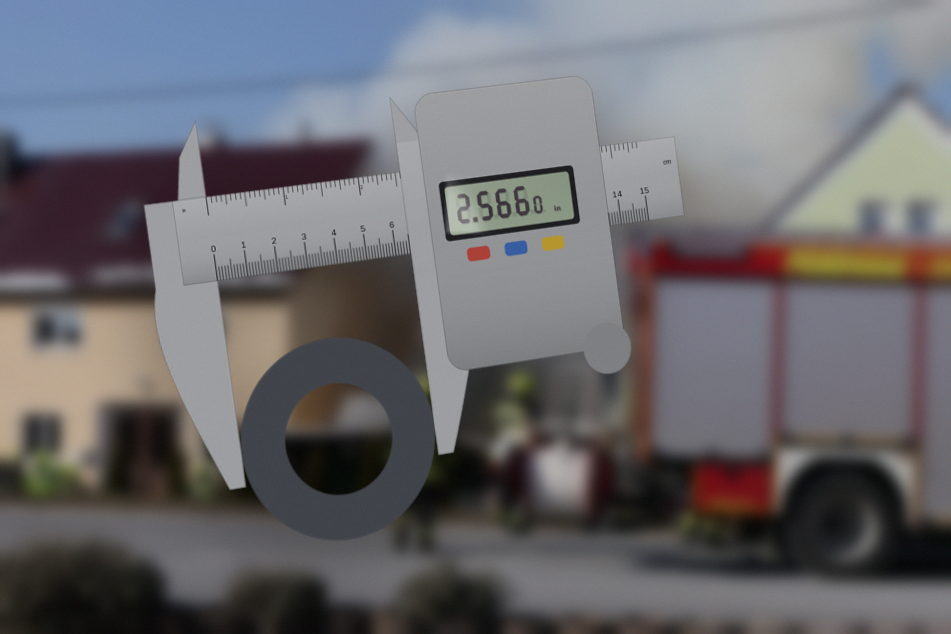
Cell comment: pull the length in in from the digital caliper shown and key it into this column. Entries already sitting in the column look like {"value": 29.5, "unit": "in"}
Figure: {"value": 2.5660, "unit": "in"}
